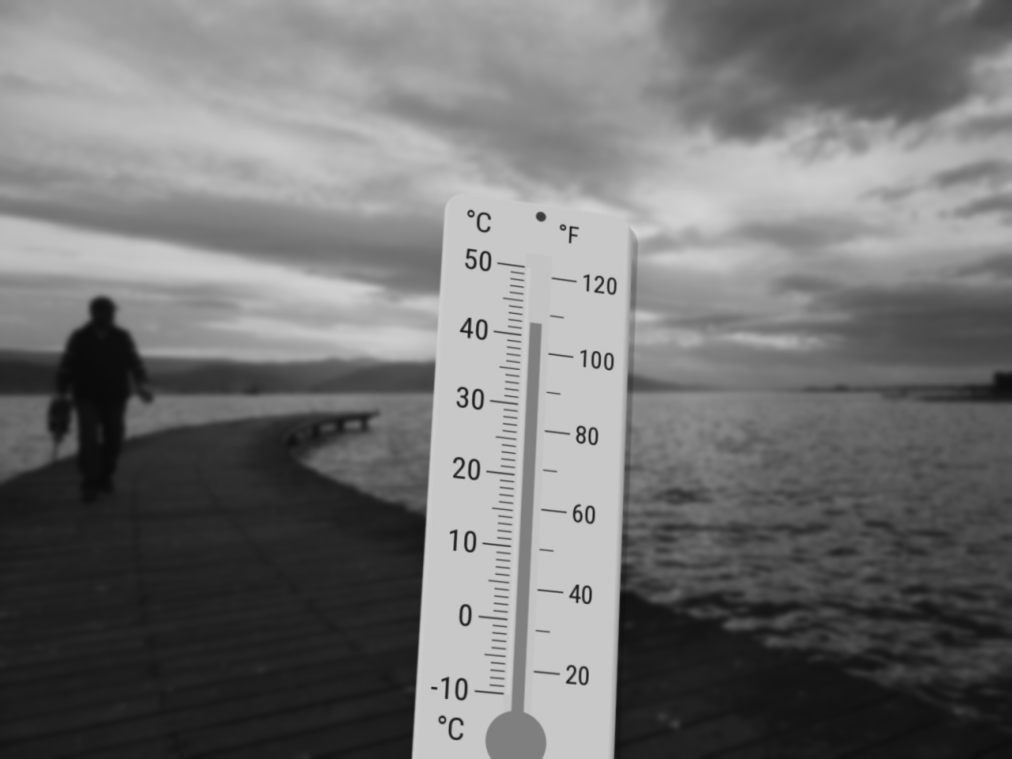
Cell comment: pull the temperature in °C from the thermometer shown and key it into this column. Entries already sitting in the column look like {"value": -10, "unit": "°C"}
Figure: {"value": 42, "unit": "°C"}
